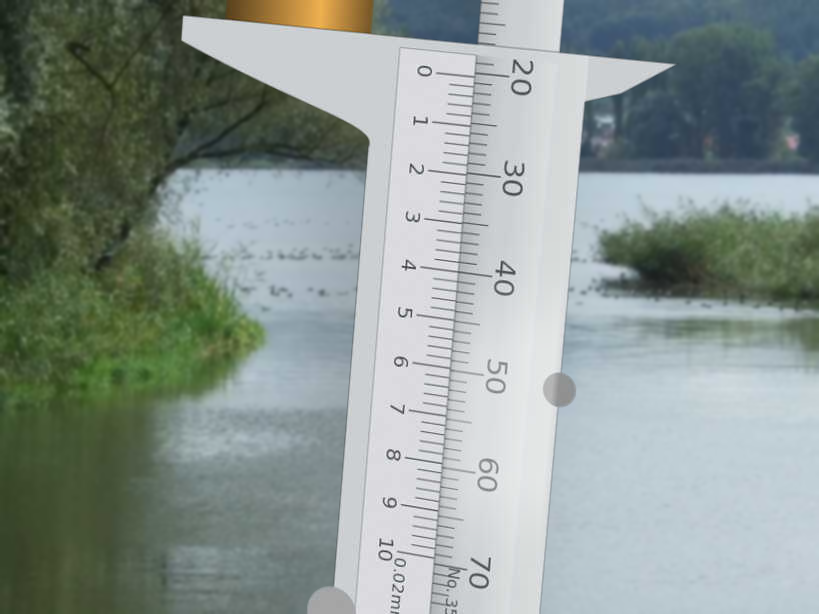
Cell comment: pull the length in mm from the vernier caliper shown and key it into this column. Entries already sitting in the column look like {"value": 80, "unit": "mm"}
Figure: {"value": 20.4, "unit": "mm"}
